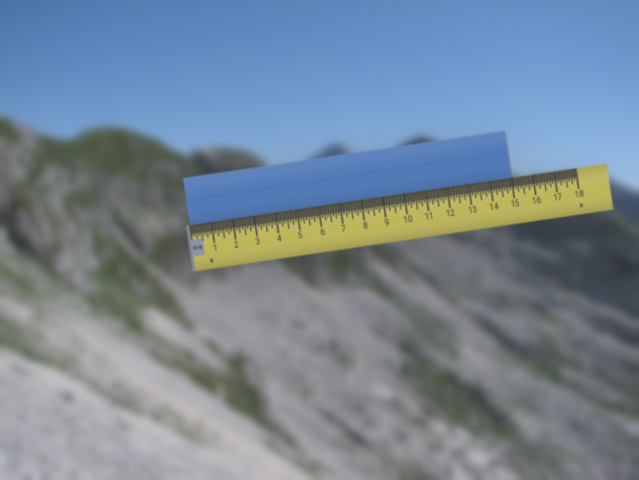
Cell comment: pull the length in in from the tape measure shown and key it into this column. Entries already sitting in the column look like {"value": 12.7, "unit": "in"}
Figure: {"value": 15, "unit": "in"}
